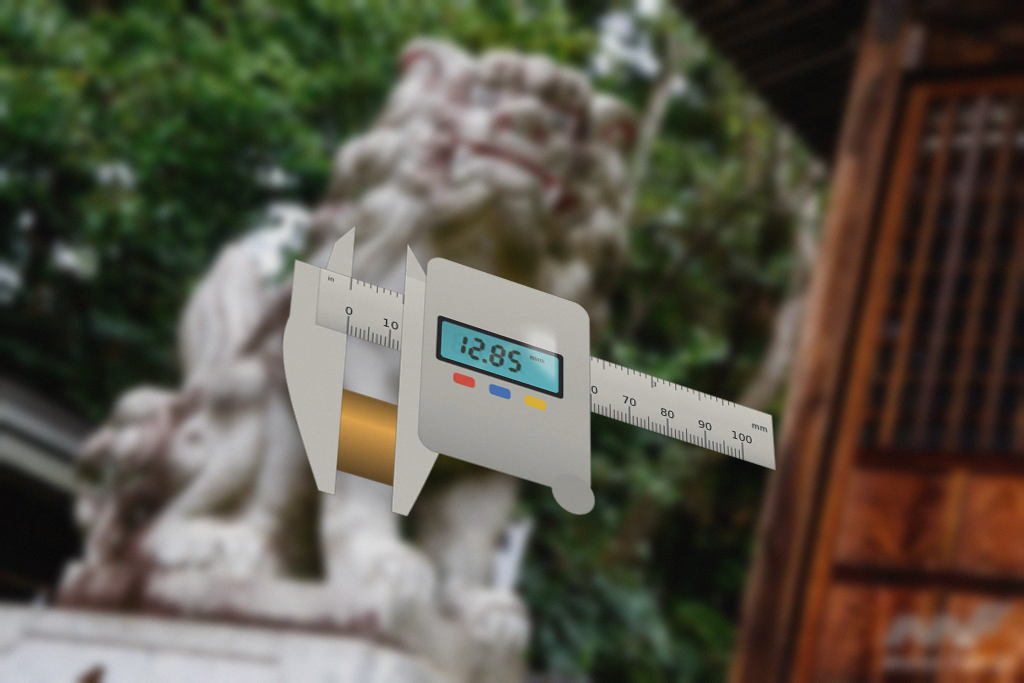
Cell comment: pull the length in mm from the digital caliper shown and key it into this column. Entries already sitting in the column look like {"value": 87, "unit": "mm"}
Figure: {"value": 12.85, "unit": "mm"}
